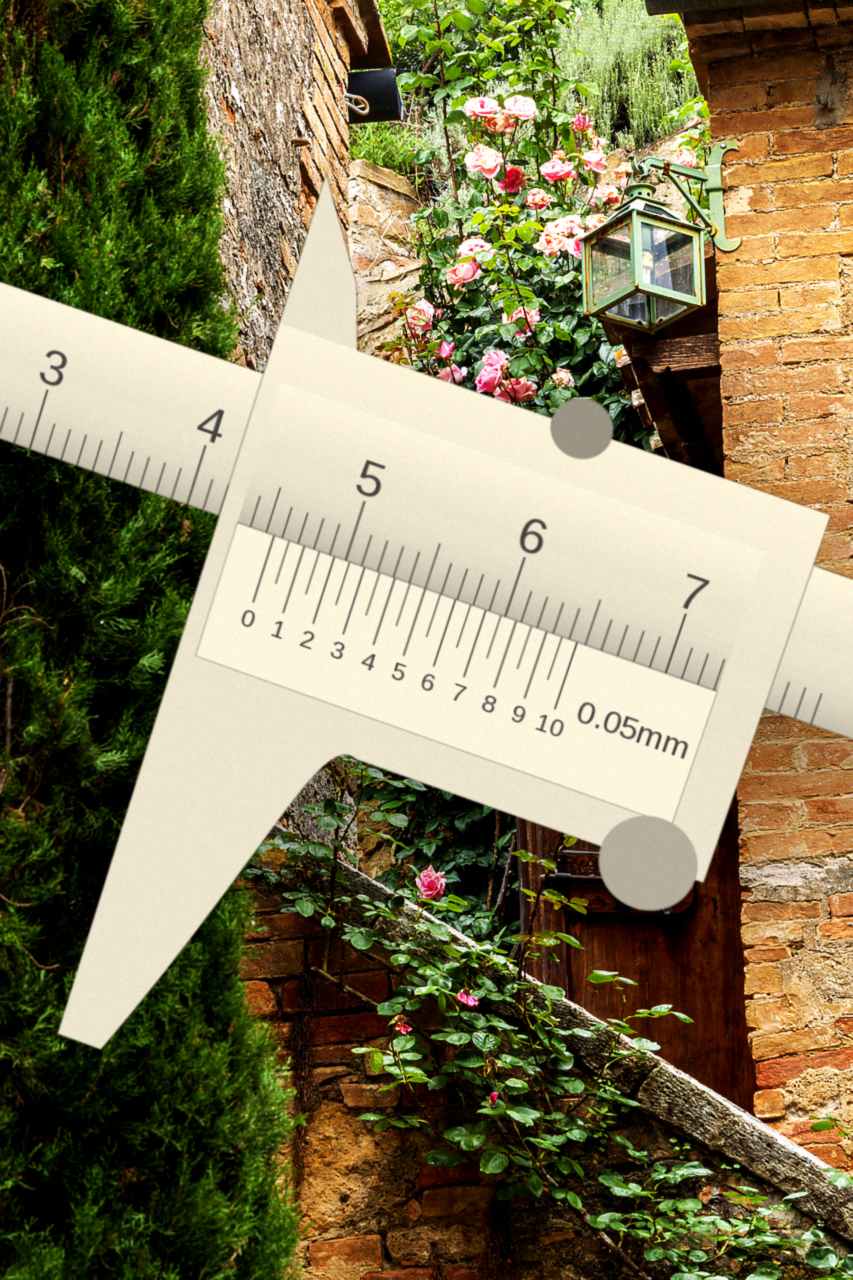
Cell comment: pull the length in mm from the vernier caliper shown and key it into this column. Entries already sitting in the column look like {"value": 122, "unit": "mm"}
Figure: {"value": 45.5, "unit": "mm"}
